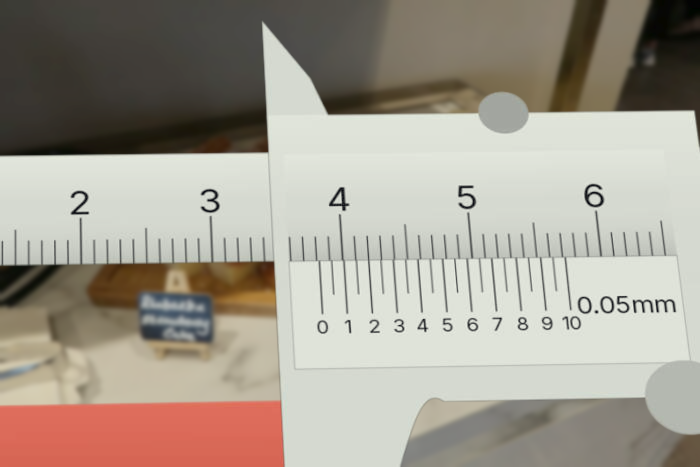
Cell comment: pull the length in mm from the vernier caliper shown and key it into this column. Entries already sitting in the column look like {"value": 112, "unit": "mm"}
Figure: {"value": 38.2, "unit": "mm"}
